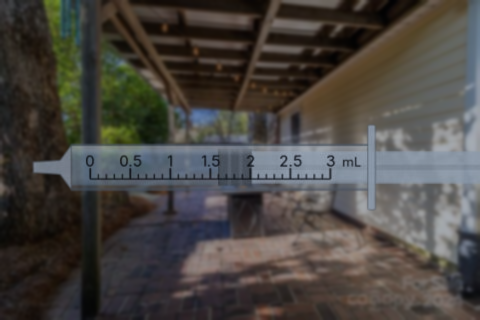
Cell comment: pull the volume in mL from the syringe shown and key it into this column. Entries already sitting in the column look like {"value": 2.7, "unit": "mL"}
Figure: {"value": 1.6, "unit": "mL"}
